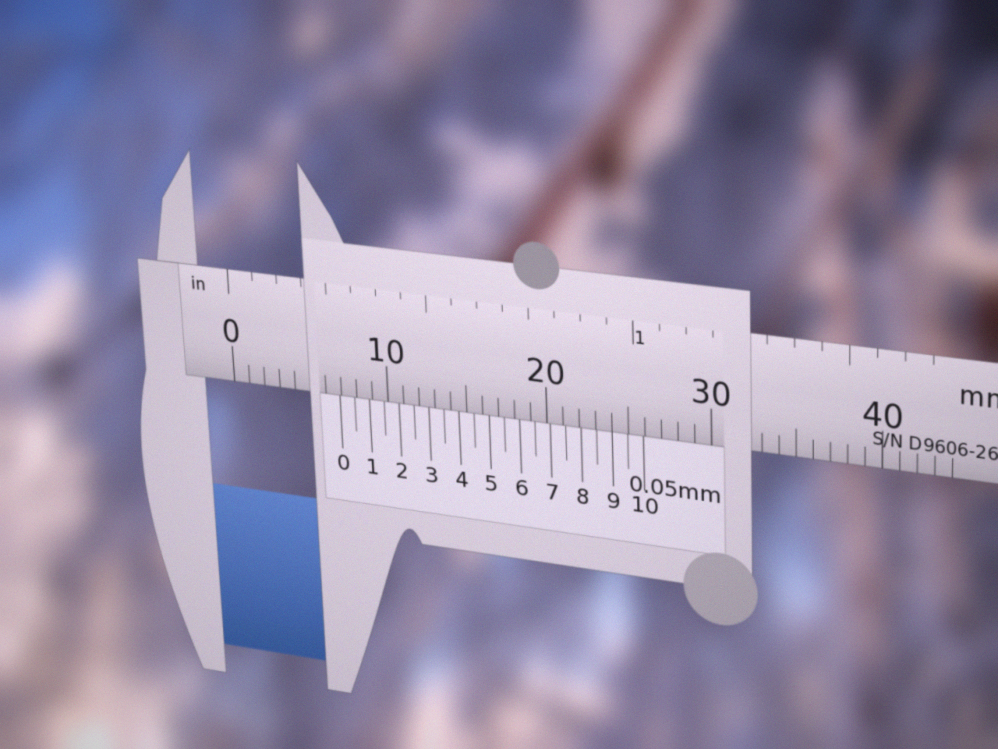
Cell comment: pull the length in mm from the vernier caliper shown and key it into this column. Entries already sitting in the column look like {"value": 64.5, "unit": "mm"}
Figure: {"value": 6.9, "unit": "mm"}
